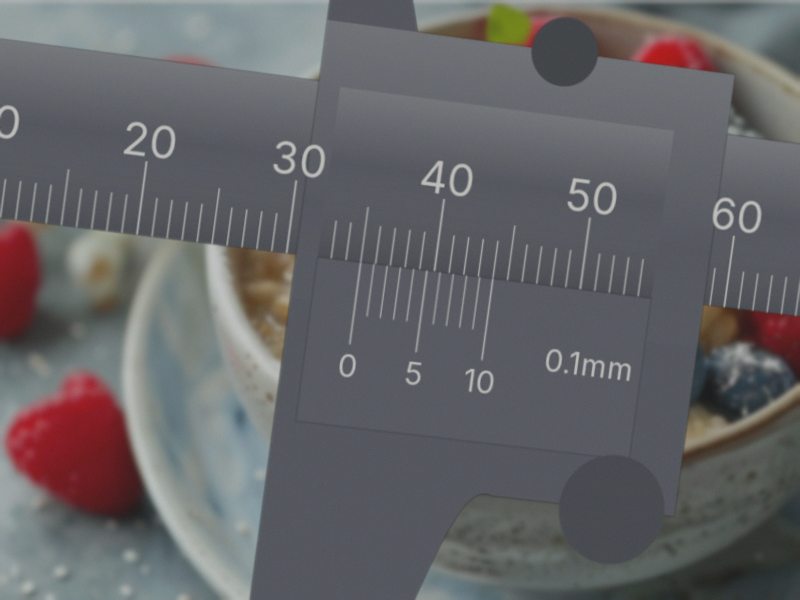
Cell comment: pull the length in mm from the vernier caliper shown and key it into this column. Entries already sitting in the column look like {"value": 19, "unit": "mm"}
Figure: {"value": 35.0, "unit": "mm"}
